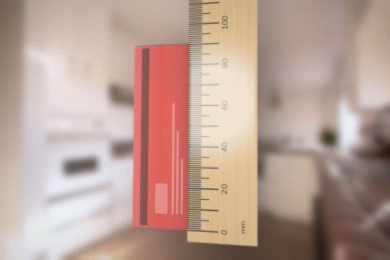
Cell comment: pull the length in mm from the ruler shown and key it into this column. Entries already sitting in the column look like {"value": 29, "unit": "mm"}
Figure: {"value": 90, "unit": "mm"}
